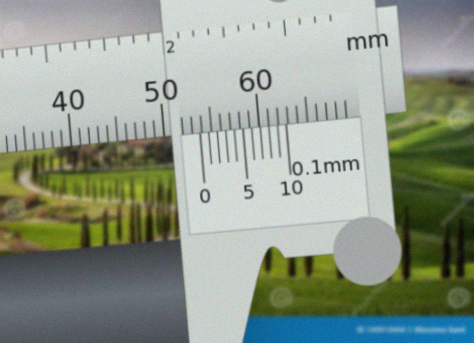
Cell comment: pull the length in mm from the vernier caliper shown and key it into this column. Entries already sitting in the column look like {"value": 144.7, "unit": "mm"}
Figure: {"value": 53.8, "unit": "mm"}
